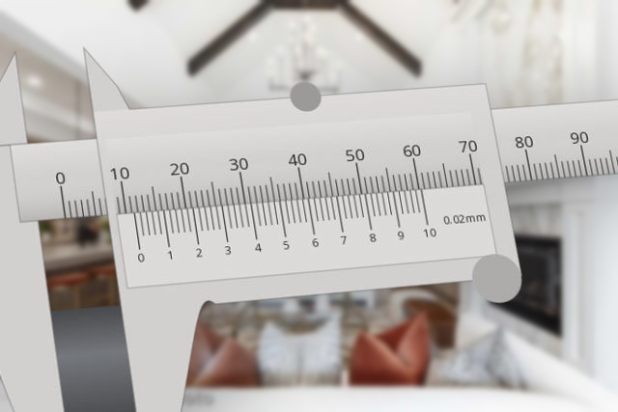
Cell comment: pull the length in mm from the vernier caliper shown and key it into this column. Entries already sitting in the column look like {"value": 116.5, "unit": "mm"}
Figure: {"value": 11.4, "unit": "mm"}
